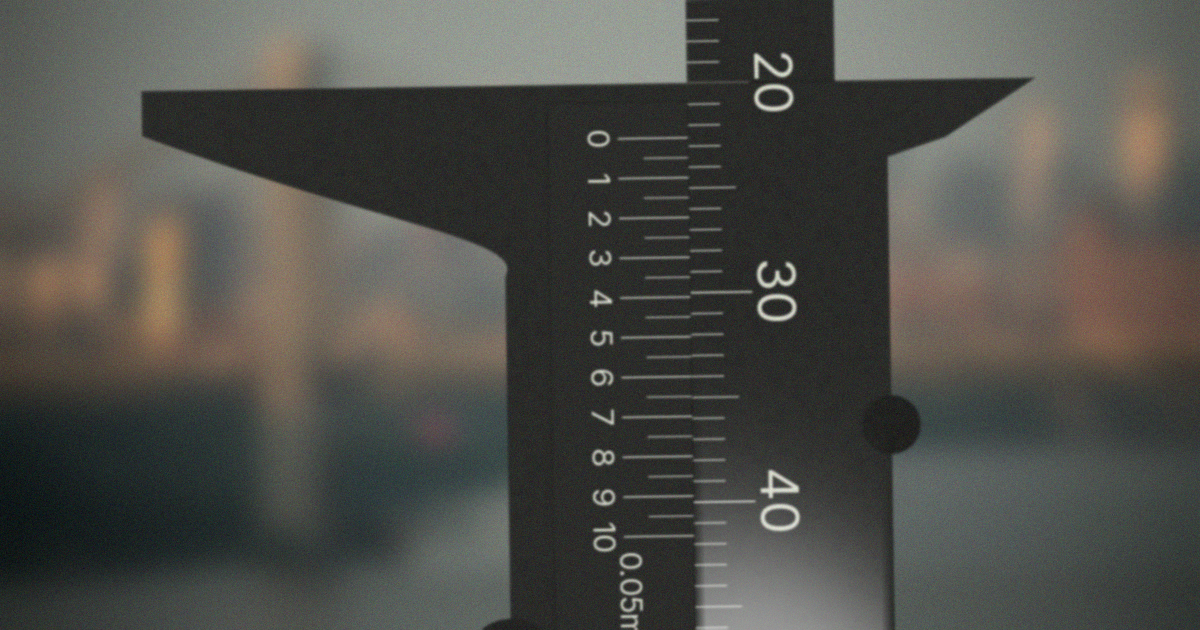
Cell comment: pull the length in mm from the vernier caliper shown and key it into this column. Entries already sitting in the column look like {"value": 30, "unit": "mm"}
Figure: {"value": 22.6, "unit": "mm"}
